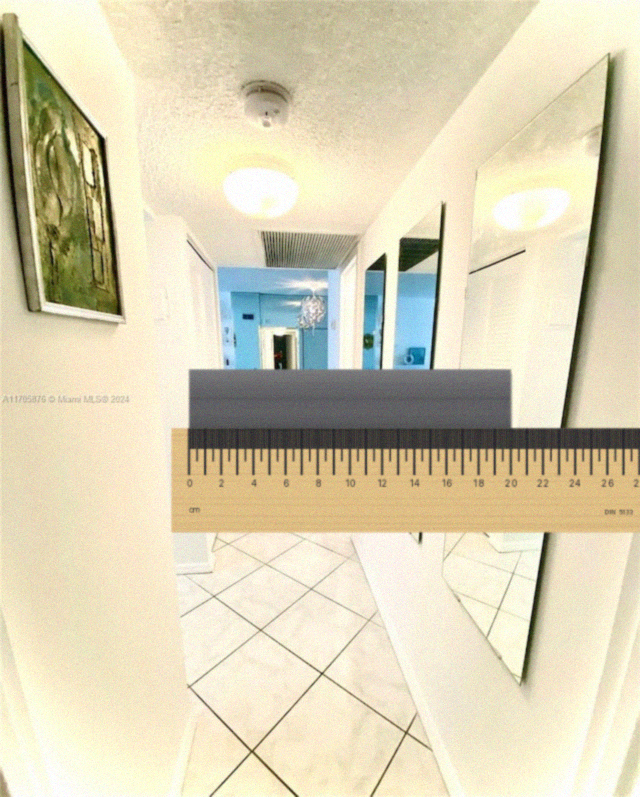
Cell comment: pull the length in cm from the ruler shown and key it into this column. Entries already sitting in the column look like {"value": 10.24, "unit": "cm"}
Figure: {"value": 20, "unit": "cm"}
